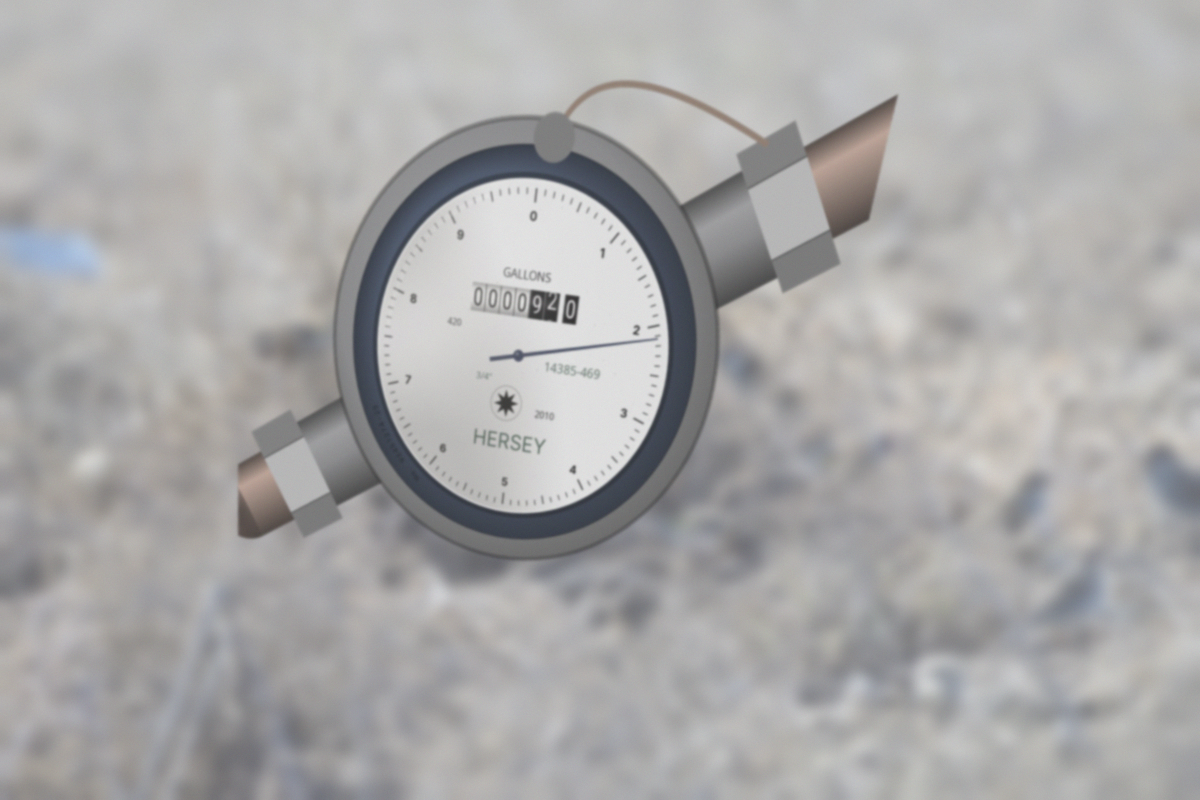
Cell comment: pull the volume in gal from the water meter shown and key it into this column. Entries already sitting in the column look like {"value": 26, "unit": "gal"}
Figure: {"value": 922.1, "unit": "gal"}
